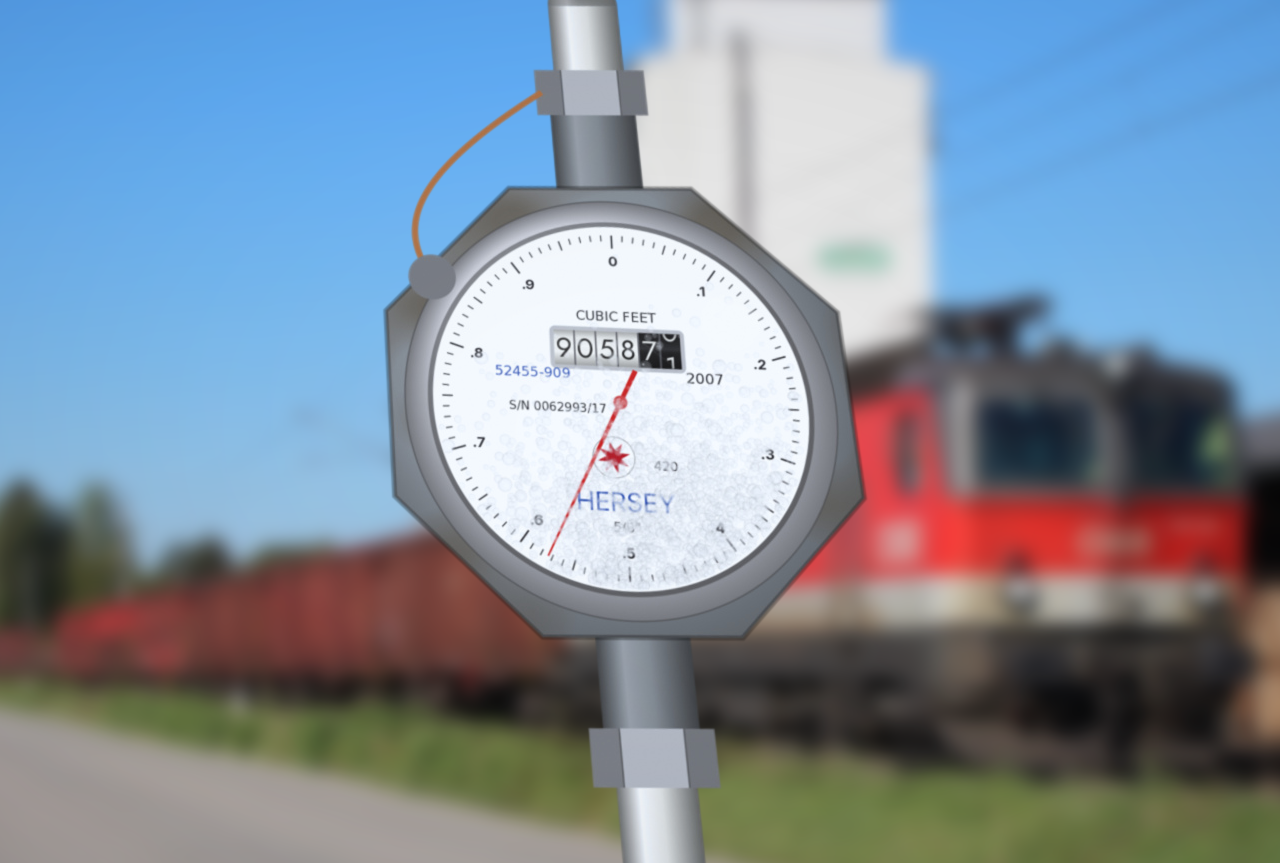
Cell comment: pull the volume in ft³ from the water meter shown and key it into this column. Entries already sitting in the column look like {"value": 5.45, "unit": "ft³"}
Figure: {"value": 905870.57, "unit": "ft³"}
